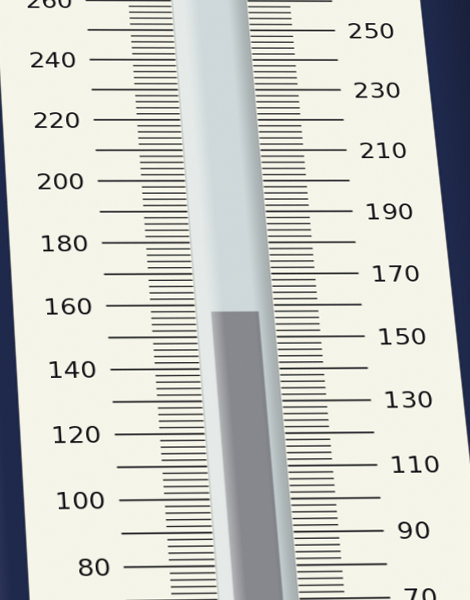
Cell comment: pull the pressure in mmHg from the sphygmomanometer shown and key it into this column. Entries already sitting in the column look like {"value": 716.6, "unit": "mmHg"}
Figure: {"value": 158, "unit": "mmHg"}
